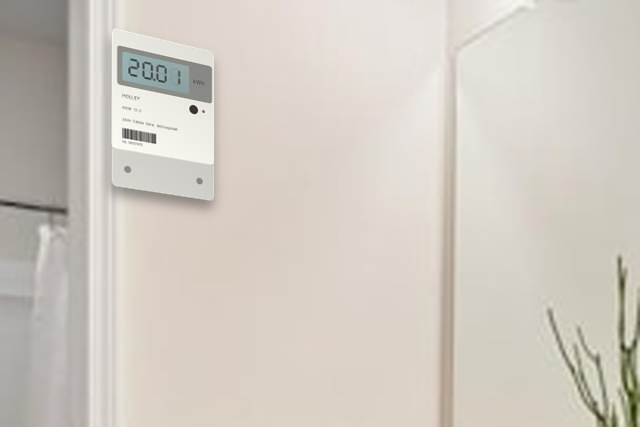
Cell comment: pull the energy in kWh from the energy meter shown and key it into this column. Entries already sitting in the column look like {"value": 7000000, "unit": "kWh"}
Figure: {"value": 20.01, "unit": "kWh"}
